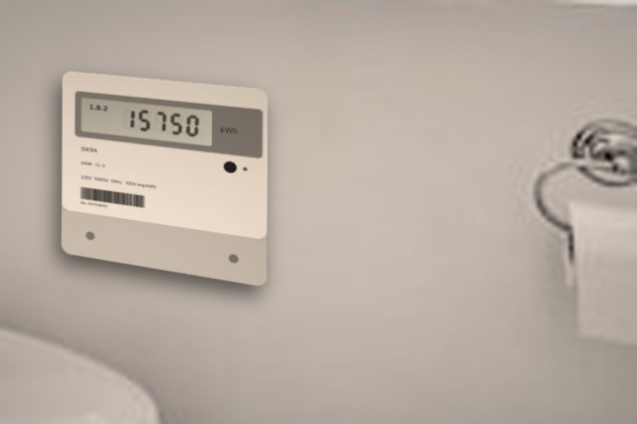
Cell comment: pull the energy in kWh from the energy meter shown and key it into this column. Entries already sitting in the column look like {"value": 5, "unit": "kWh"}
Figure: {"value": 15750, "unit": "kWh"}
